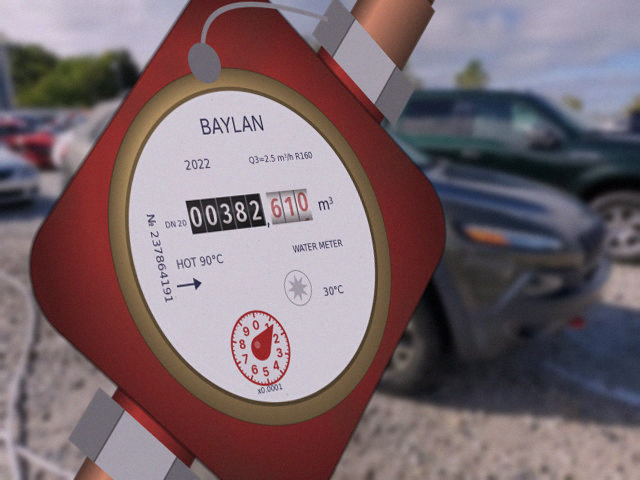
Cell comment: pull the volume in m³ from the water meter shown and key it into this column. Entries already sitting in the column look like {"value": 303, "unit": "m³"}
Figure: {"value": 382.6101, "unit": "m³"}
